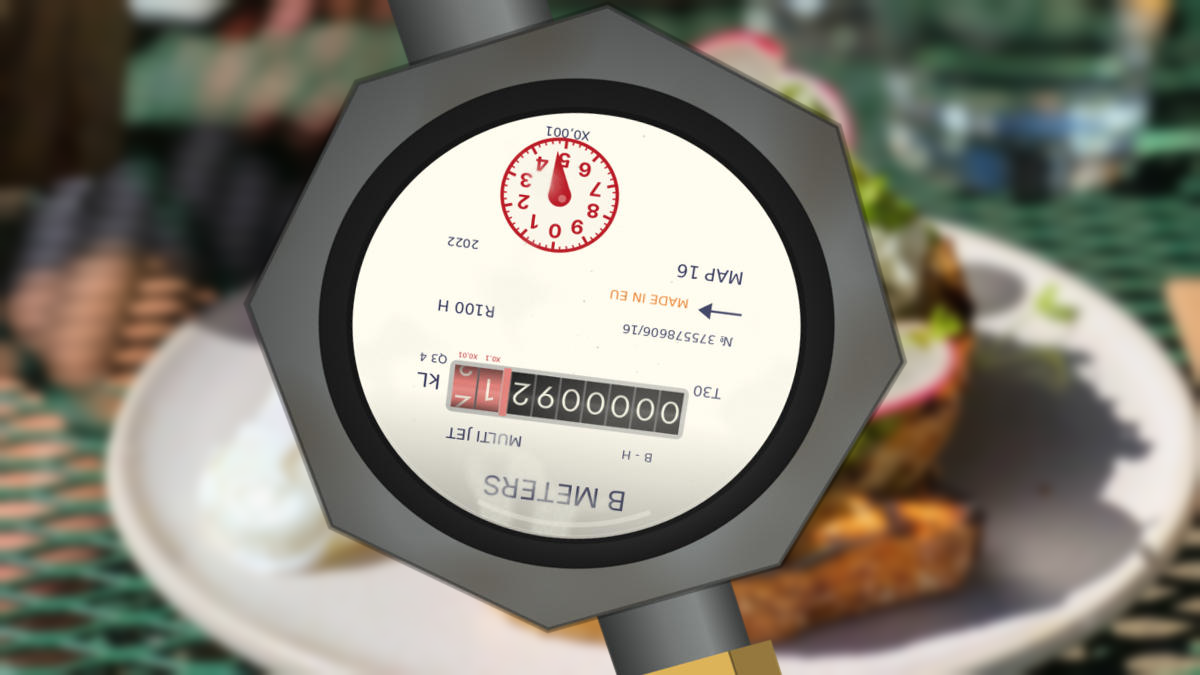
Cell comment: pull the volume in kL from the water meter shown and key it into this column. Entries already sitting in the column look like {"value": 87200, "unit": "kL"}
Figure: {"value": 92.124, "unit": "kL"}
